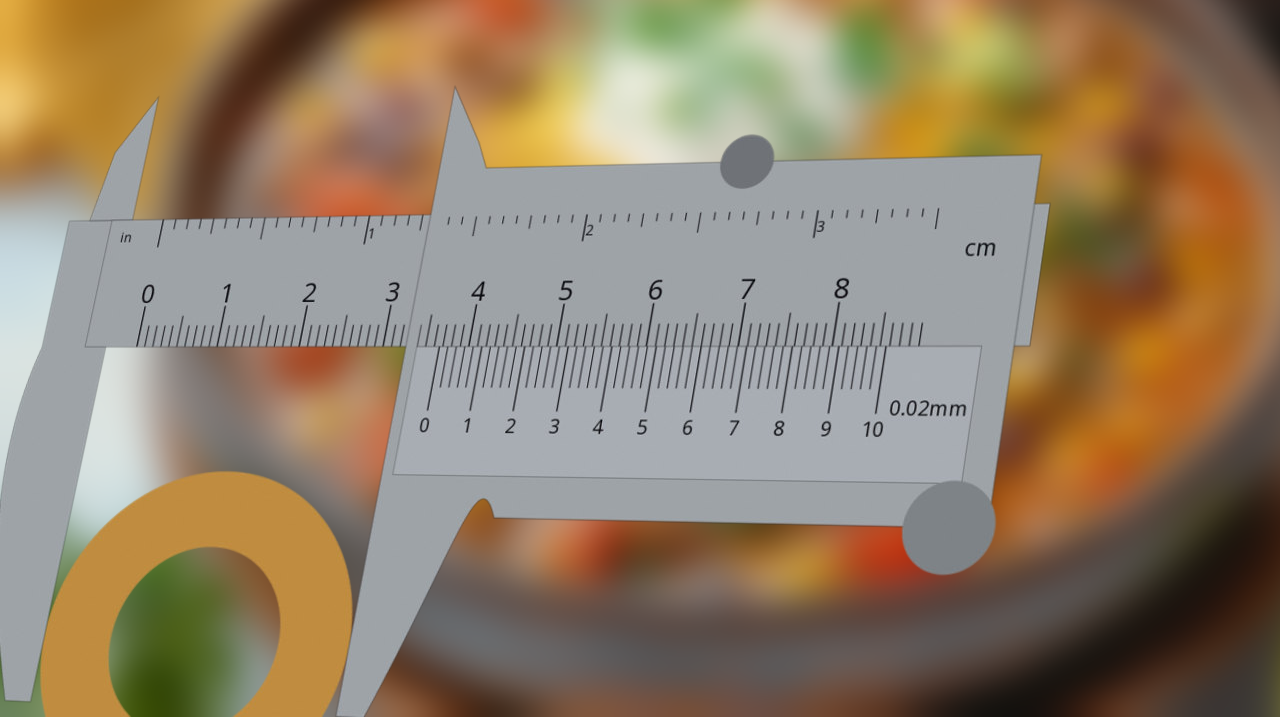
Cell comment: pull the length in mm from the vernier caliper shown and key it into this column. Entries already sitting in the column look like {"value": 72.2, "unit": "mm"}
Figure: {"value": 36.6, "unit": "mm"}
